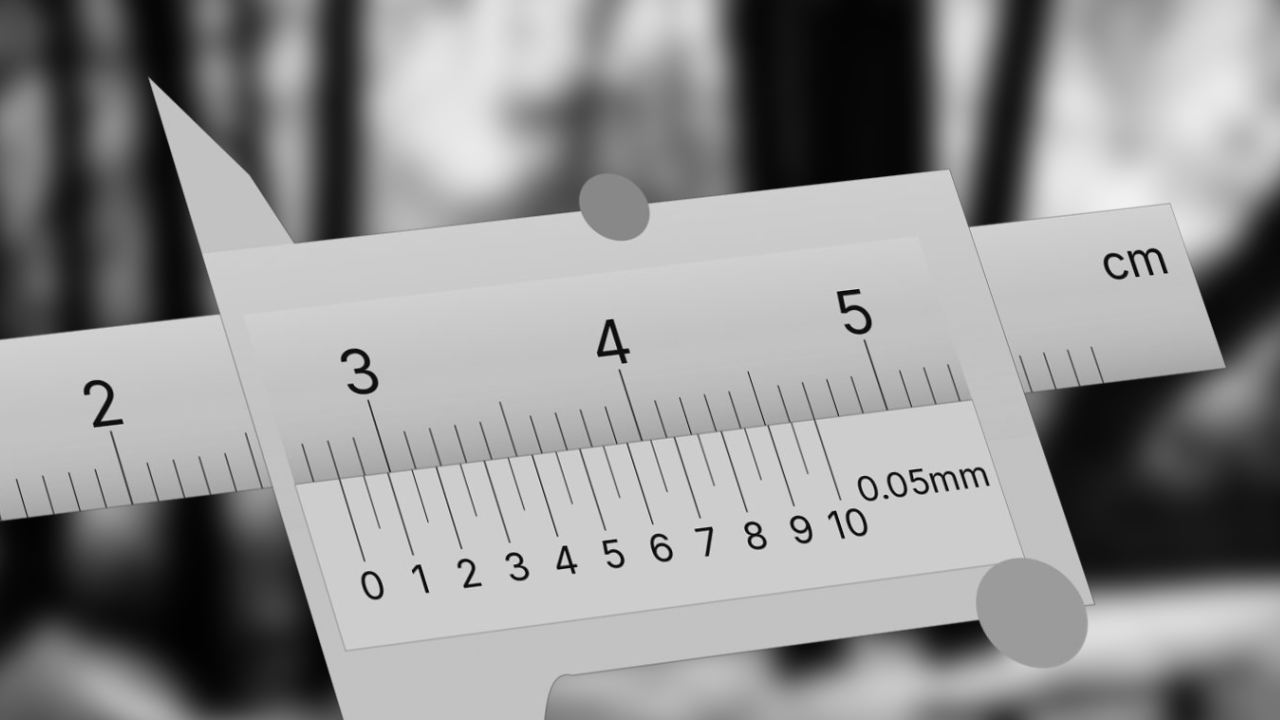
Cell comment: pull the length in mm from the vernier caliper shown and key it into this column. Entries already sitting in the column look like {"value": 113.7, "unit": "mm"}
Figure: {"value": 28.00, "unit": "mm"}
